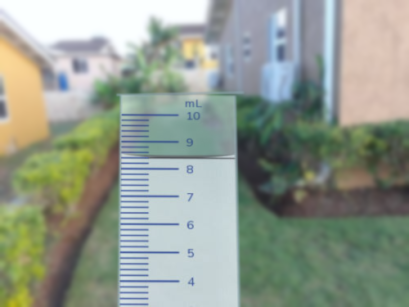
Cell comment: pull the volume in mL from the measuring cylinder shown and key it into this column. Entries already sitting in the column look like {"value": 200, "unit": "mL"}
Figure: {"value": 8.4, "unit": "mL"}
